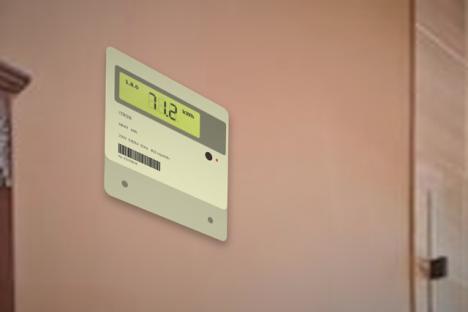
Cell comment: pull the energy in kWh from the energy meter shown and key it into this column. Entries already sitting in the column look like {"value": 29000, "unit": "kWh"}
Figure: {"value": 71.2, "unit": "kWh"}
